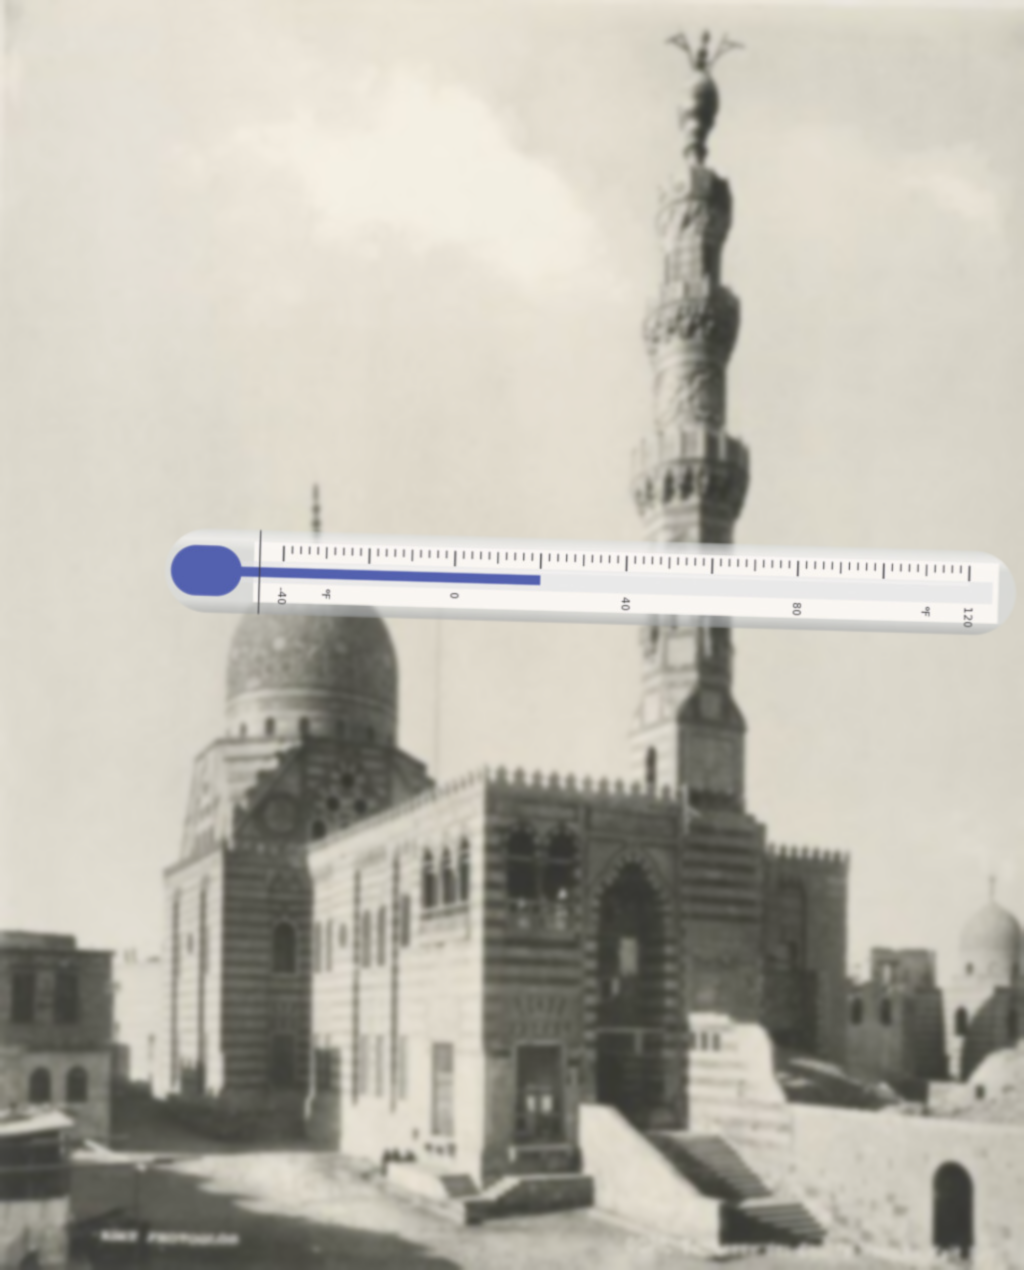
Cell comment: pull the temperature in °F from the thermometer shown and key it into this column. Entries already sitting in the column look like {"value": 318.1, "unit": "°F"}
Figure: {"value": 20, "unit": "°F"}
